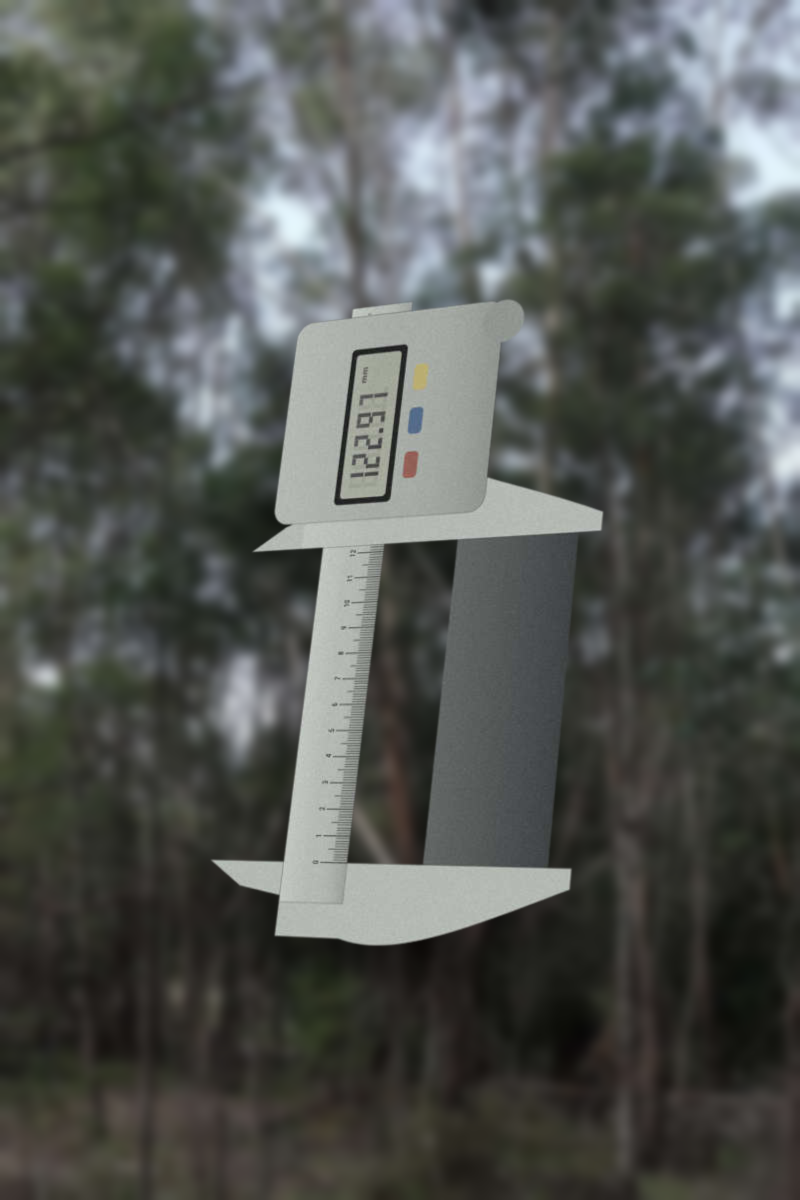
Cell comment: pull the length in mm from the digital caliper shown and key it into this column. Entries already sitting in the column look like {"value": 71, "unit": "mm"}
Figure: {"value": 122.97, "unit": "mm"}
